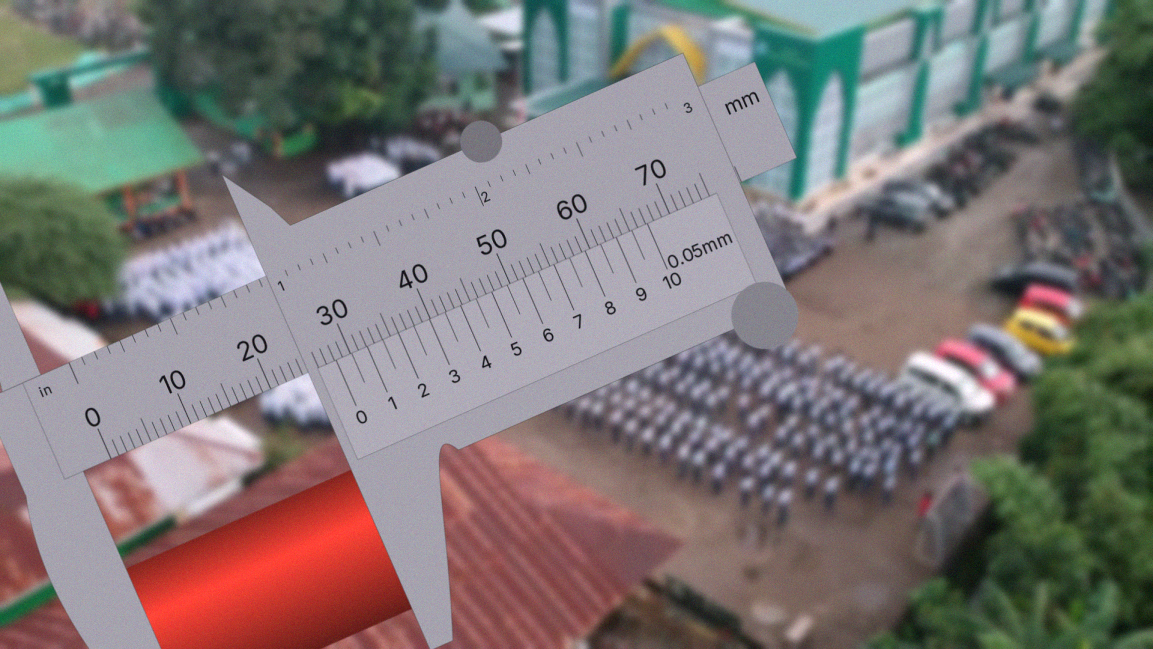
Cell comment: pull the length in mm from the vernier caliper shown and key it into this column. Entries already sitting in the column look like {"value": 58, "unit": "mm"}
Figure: {"value": 28.2, "unit": "mm"}
